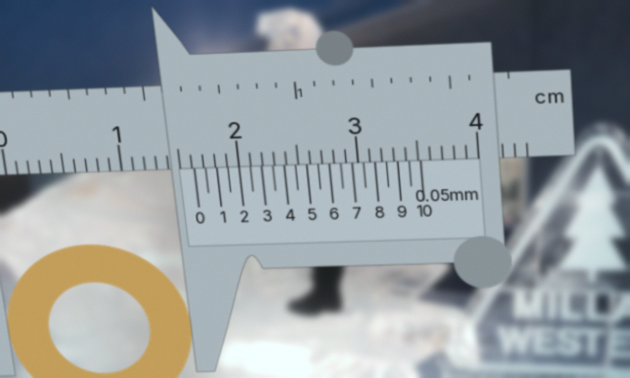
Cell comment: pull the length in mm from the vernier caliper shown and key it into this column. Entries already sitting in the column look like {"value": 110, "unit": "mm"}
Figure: {"value": 16.2, "unit": "mm"}
